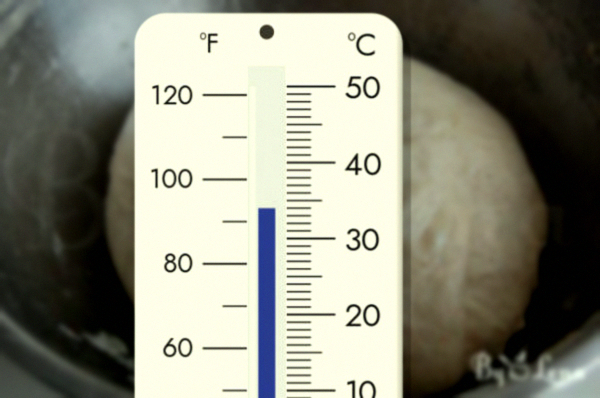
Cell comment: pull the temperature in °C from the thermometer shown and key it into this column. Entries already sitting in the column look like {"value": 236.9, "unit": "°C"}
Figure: {"value": 34, "unit": "°C"}
